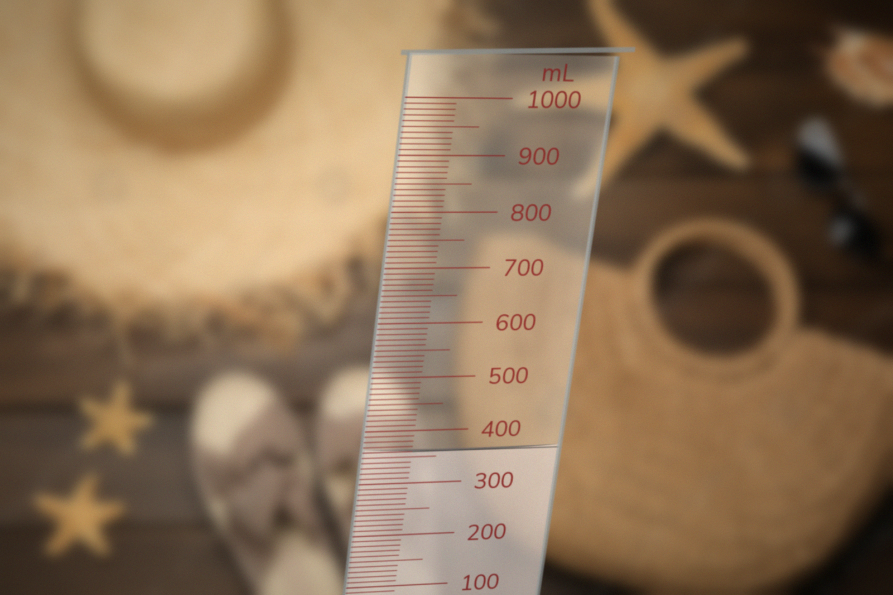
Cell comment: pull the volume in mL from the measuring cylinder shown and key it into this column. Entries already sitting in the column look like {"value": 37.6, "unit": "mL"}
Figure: {"value": 360, "unit": "mL"}
